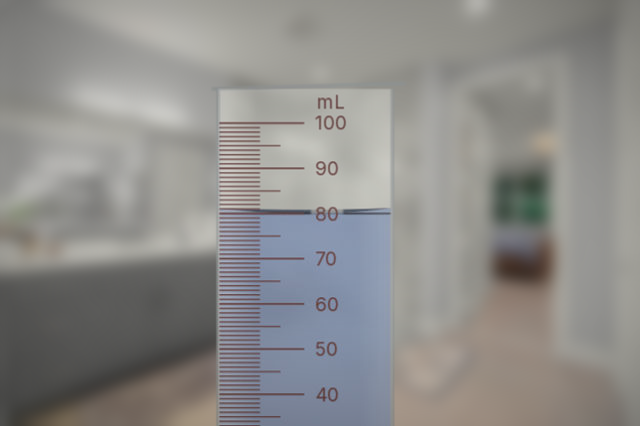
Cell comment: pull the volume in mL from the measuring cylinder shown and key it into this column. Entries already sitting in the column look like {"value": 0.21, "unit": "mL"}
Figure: {"value": 80, "unit": "mL"}
